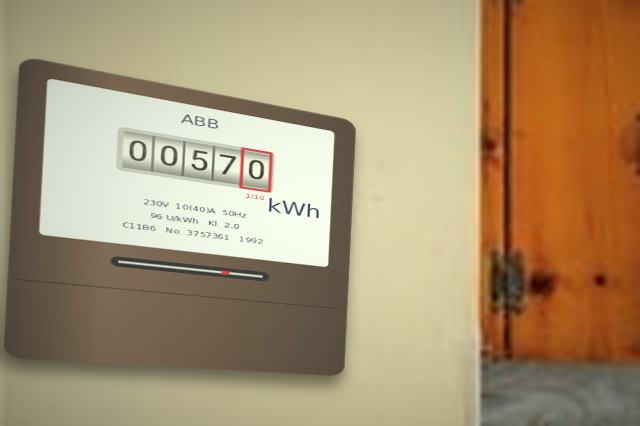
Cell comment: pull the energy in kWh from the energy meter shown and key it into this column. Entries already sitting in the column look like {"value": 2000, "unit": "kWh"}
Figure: {"value": 57.0, "unit": "kWh"}
